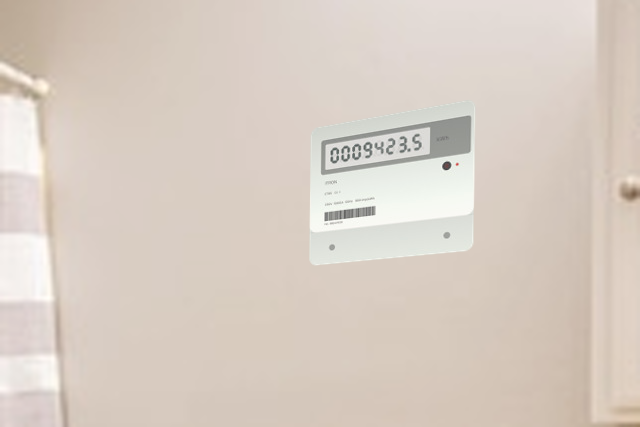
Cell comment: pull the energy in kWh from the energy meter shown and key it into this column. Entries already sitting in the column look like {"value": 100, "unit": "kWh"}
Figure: {"value": 9423.5, "unit": "kWh"}
